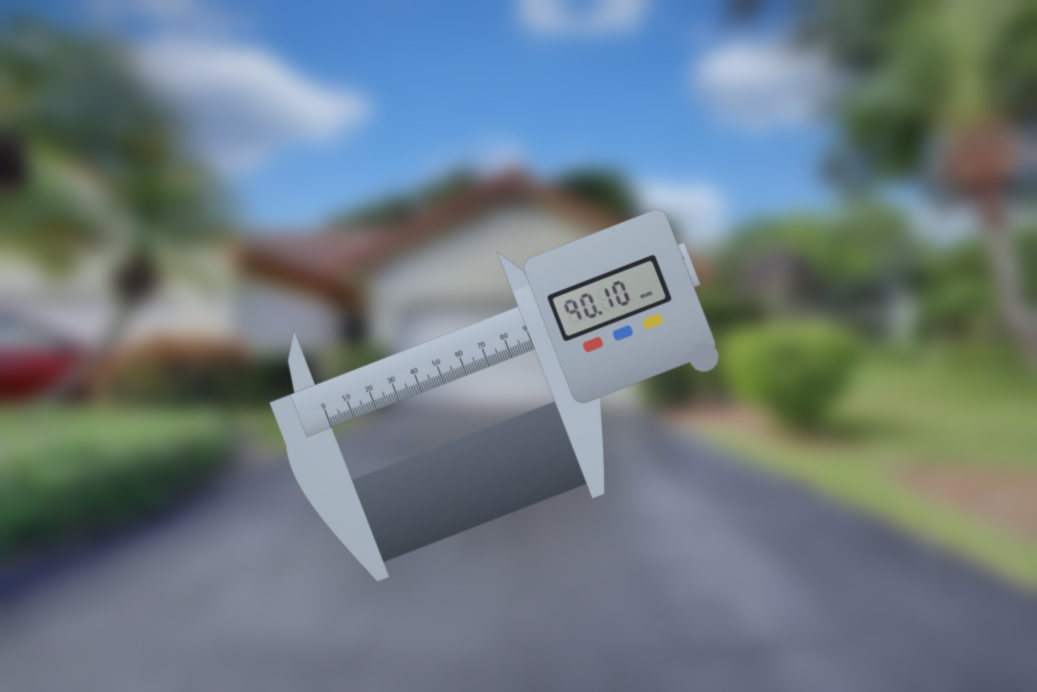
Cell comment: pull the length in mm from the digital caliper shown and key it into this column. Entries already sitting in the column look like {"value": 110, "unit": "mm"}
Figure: {"value": 90.10, "unit": "mm"}
